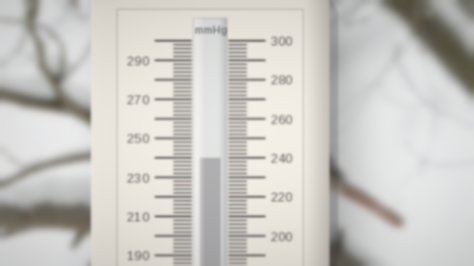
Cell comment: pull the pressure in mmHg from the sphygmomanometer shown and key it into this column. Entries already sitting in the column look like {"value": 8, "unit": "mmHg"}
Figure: {"value": 240, "unit": "mmHg"}
